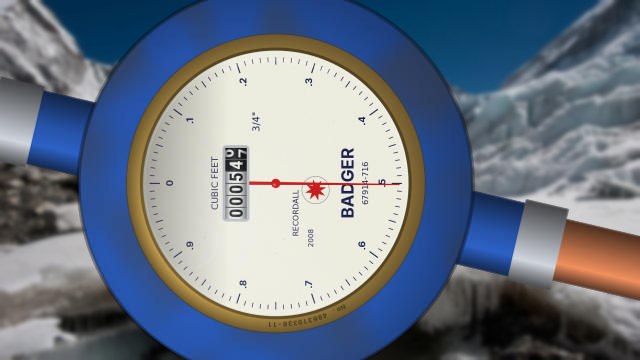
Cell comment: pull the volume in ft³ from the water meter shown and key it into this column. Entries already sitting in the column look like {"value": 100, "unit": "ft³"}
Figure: {"value": 546.50, "unit": "ft³"}
